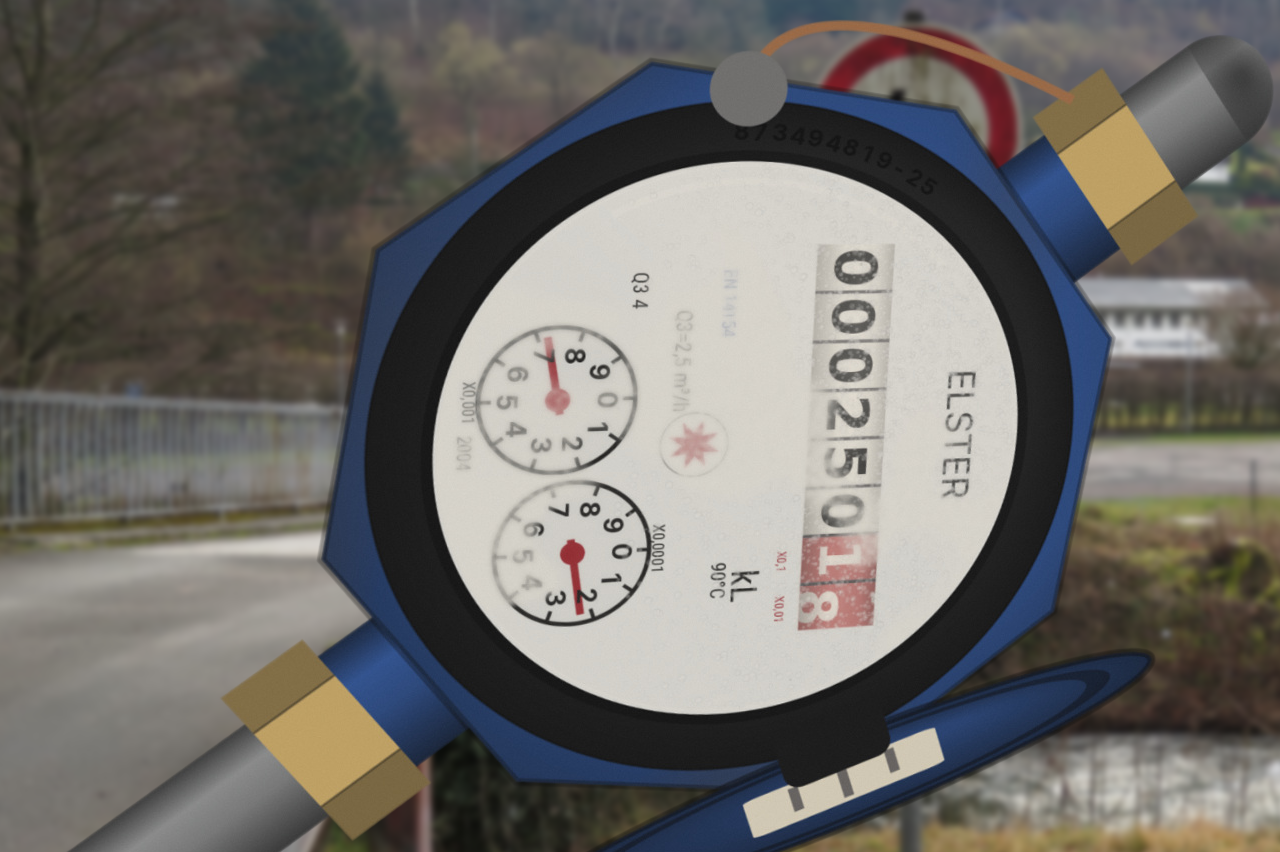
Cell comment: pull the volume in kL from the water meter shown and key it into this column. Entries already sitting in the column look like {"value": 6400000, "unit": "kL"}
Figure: {"value": 250.1772, "unit": "kL"}
